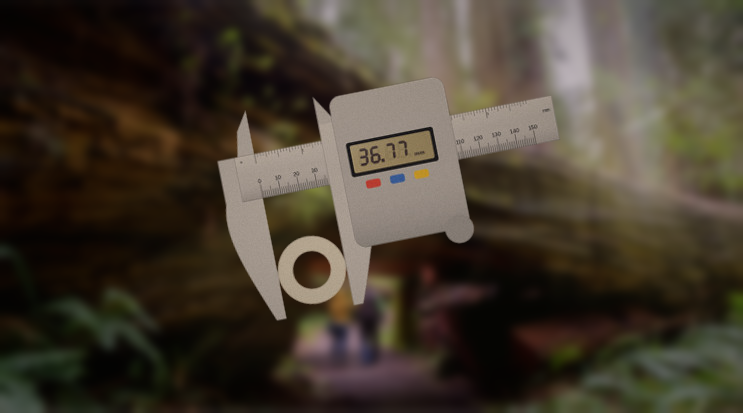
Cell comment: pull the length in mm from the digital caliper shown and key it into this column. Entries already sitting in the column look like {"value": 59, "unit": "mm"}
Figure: {"value": 36.77, "unit": "mm"}
